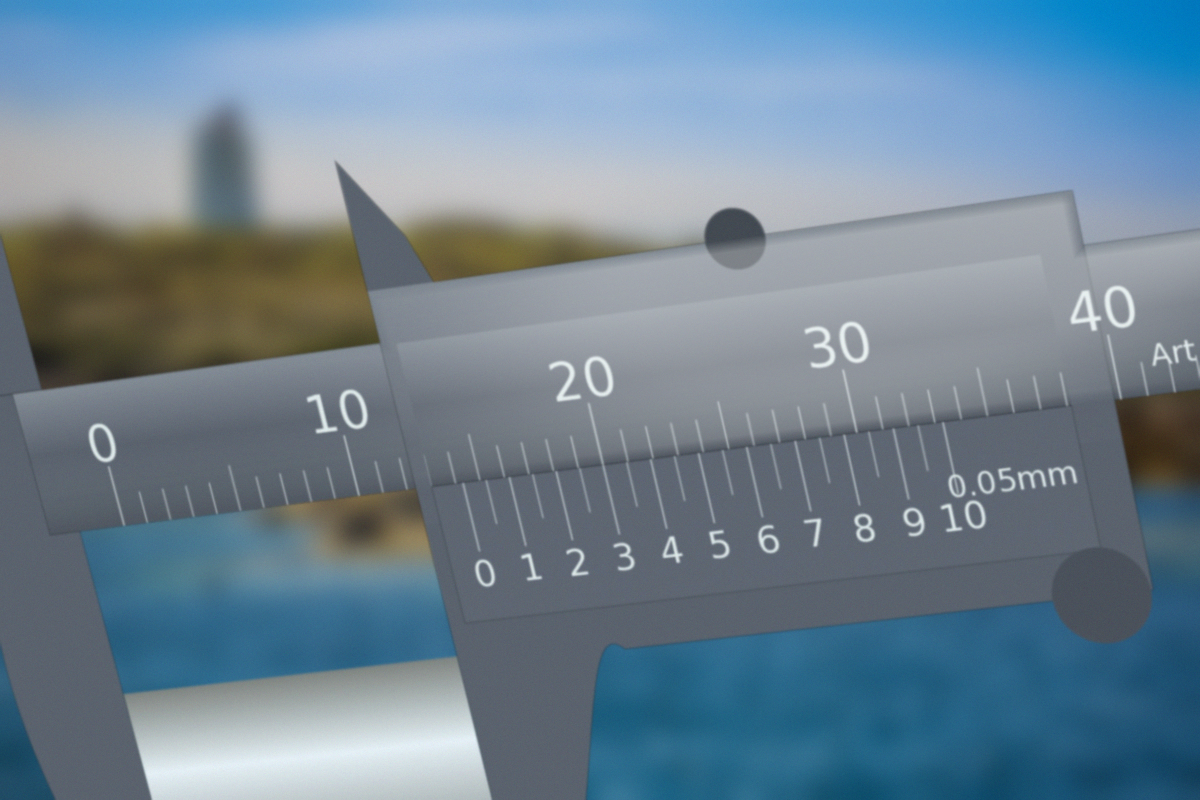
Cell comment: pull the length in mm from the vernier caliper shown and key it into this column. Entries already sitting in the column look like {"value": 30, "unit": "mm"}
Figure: {"value": 14.3, "unit": "mm"}
